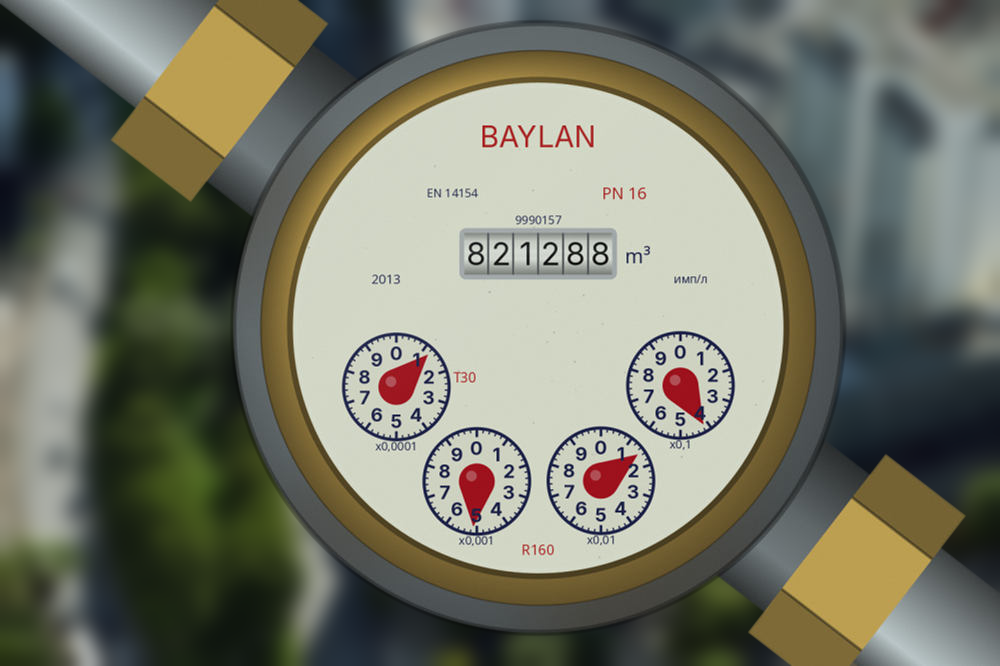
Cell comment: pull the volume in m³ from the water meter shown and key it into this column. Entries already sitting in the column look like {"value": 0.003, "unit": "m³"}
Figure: {"value": 821288.4151, "unit": "m³"}
